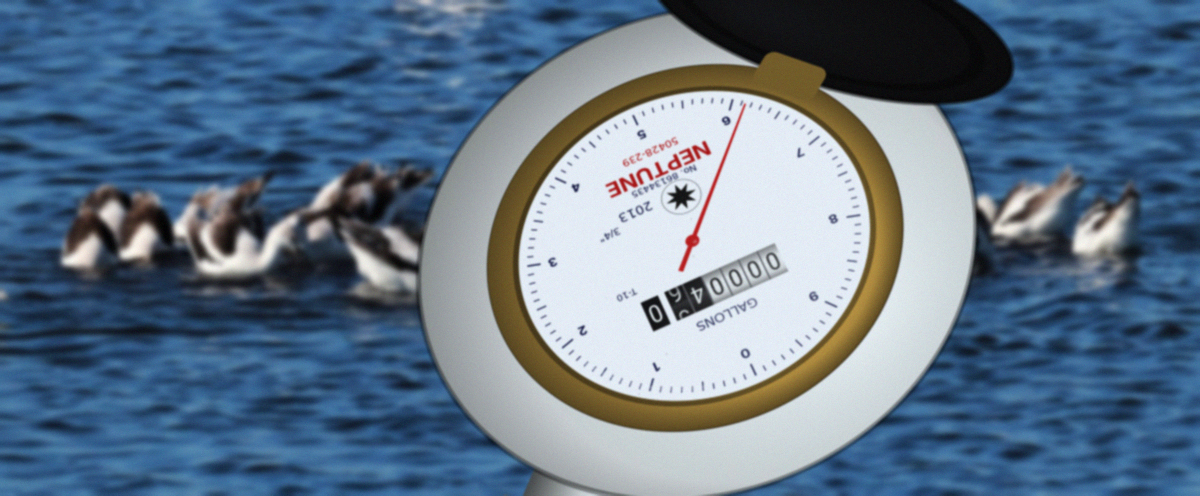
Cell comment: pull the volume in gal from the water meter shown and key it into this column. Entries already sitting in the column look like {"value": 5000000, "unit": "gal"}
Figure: {"value": 456.1, "unit": "gal"}
